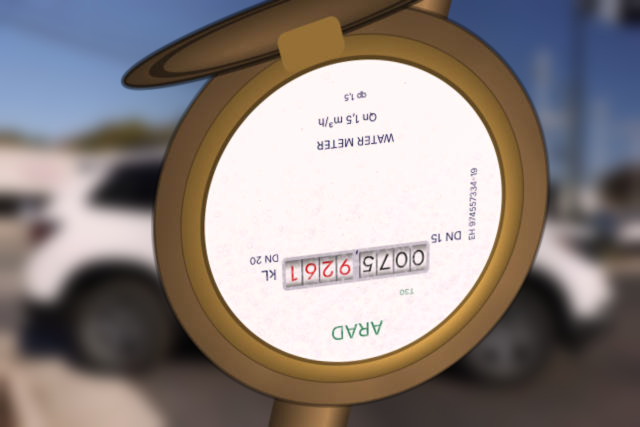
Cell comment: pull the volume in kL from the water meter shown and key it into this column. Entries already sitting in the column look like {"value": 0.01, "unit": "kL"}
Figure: {"value": 75.9261, "unit": "kL"}
